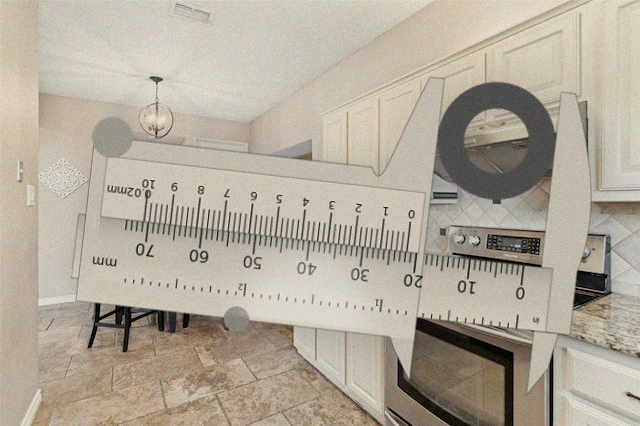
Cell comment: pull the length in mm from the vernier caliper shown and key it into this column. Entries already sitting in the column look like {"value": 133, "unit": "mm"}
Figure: {"value": 21.8, "unit": "mm"}
